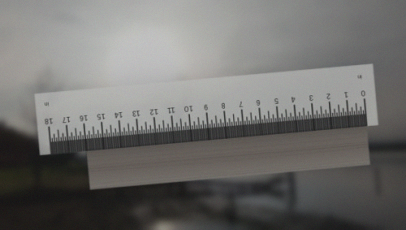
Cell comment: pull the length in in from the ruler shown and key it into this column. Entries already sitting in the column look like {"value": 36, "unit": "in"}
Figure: {"value": 16, "unit": "in"}
